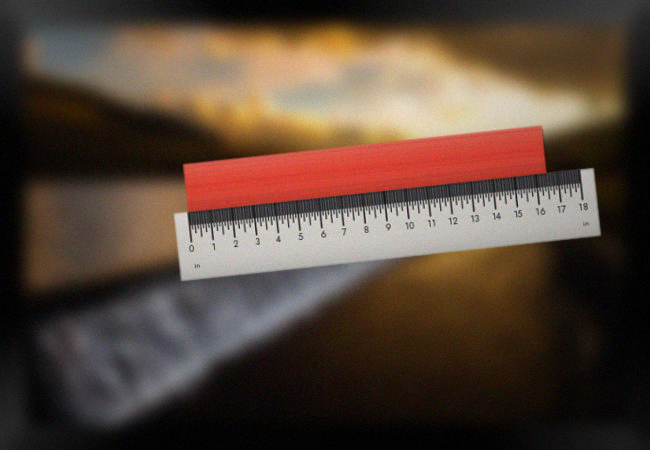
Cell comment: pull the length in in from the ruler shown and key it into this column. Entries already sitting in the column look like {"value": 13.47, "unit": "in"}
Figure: {"value": 16.5, "unit": "in"}
